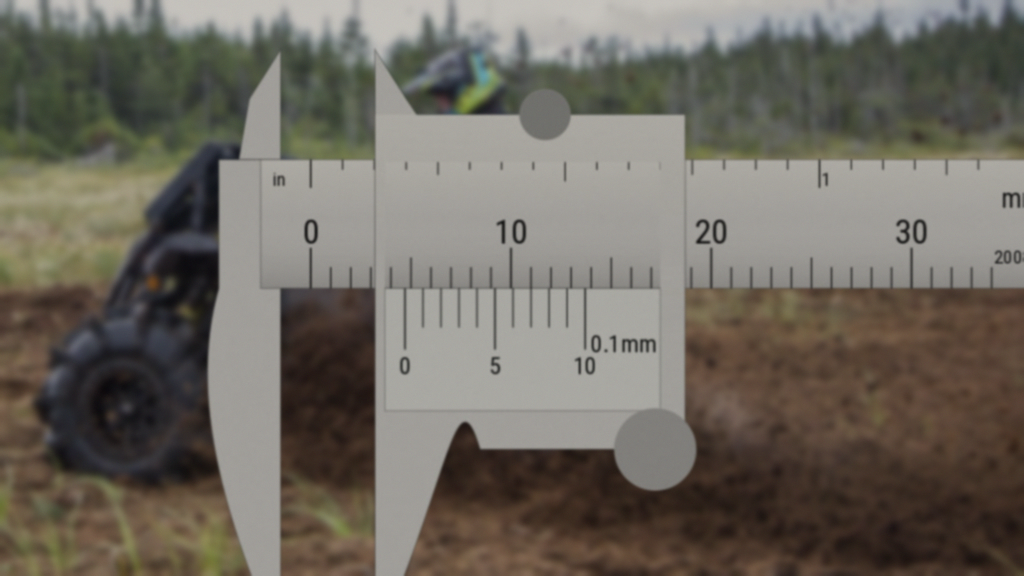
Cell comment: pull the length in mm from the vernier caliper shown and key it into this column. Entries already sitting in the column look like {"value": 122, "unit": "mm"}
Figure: {"value": 4.7, "unit": "mm"}
